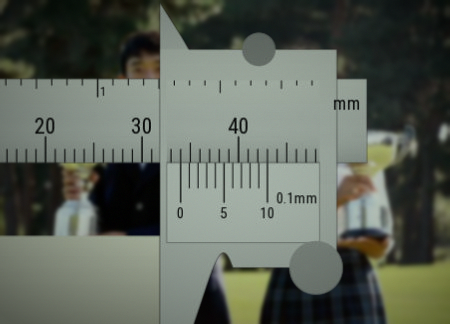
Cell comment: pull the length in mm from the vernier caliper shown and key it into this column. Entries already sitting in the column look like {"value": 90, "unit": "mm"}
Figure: {"value": 34.0, "unit": "mm"}
